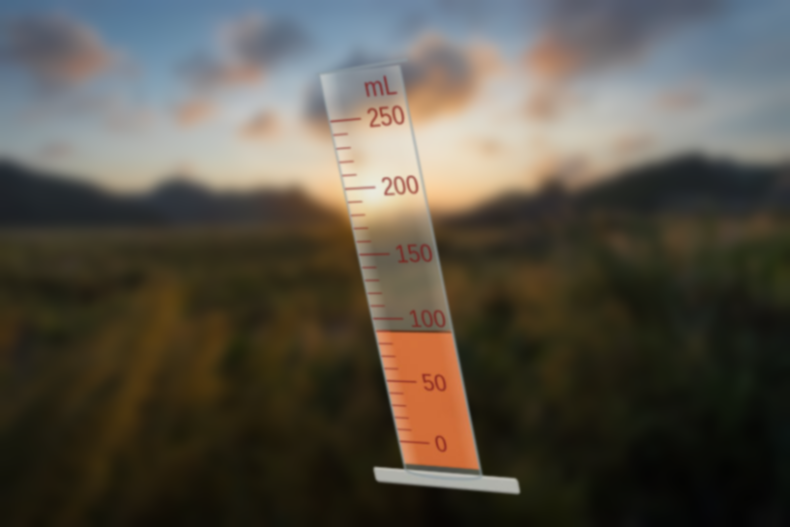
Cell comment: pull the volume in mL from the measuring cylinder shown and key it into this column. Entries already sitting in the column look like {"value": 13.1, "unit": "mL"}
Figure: {"value": 90, "unit": "mL"}
